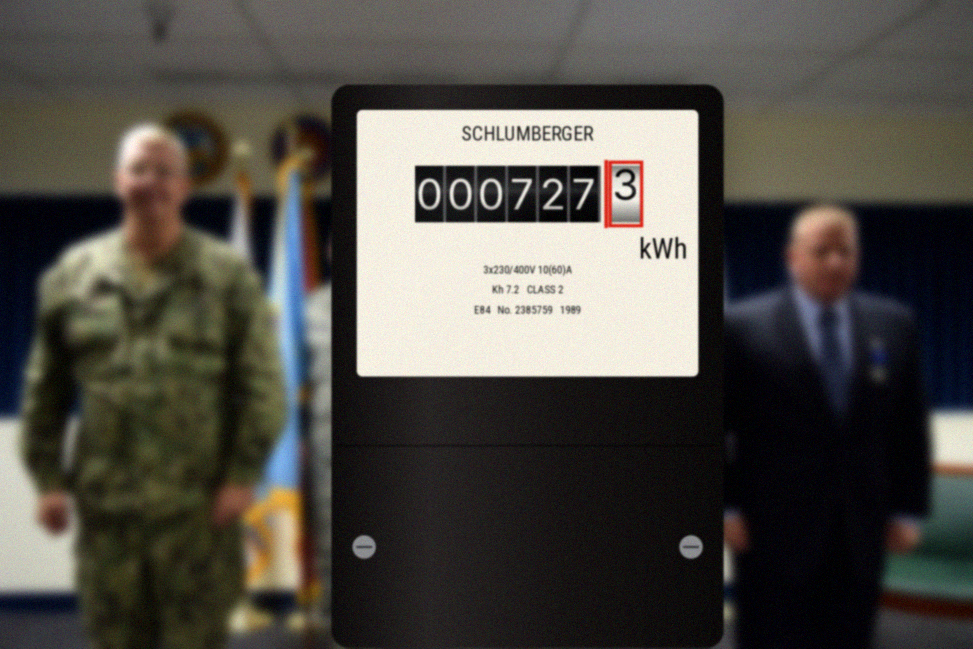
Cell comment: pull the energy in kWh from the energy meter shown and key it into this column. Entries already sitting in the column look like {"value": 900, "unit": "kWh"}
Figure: {"value": 727.3, "unit": "kWh"}
